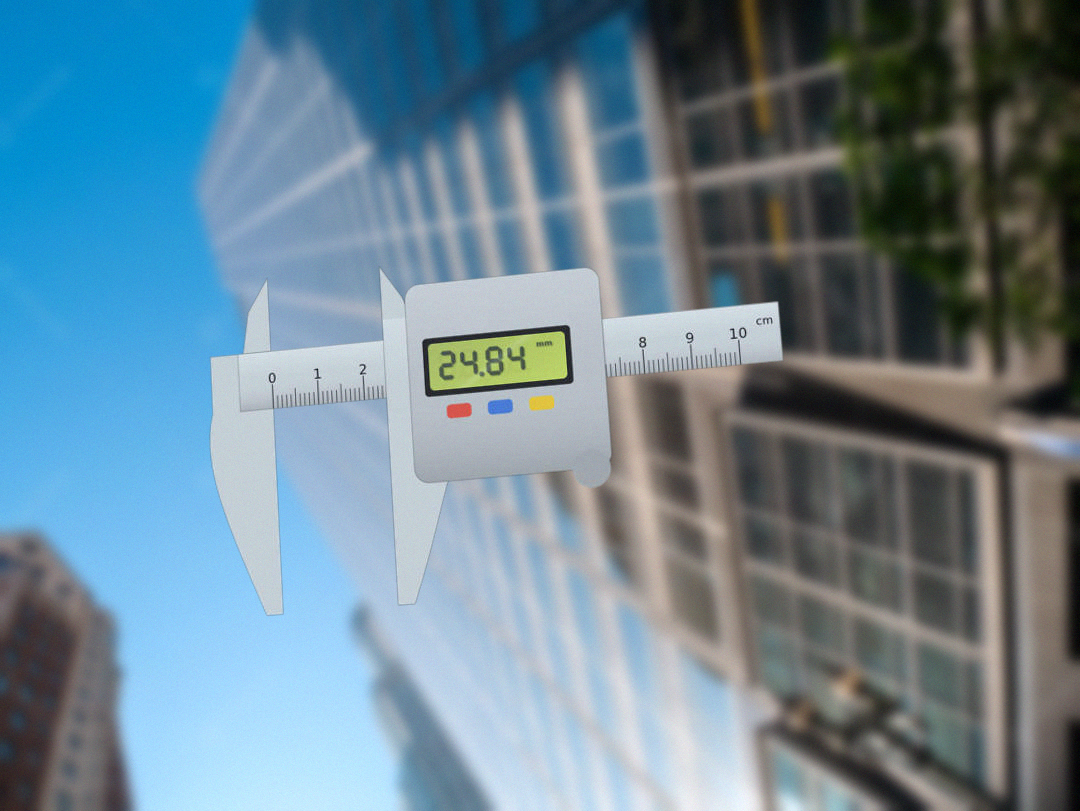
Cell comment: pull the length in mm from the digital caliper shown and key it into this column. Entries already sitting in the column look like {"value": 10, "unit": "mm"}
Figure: {"value": 24.84, "unit": "mm"}
